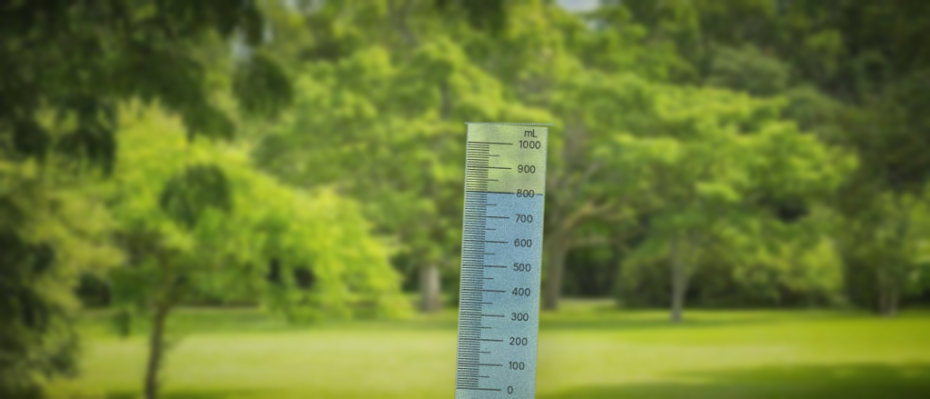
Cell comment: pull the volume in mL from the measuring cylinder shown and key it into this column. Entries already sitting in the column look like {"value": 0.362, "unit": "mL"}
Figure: {"value": 800, "unit": "mL"}
